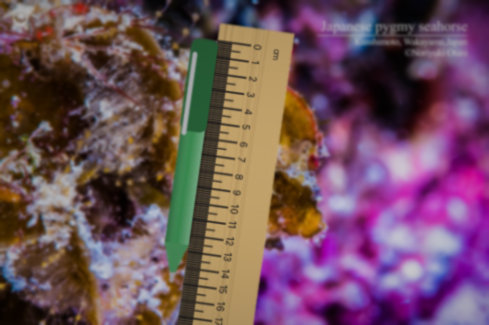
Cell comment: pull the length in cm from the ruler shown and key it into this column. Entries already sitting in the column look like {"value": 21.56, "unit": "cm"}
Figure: {"value": 15, "unit": "cm"}
